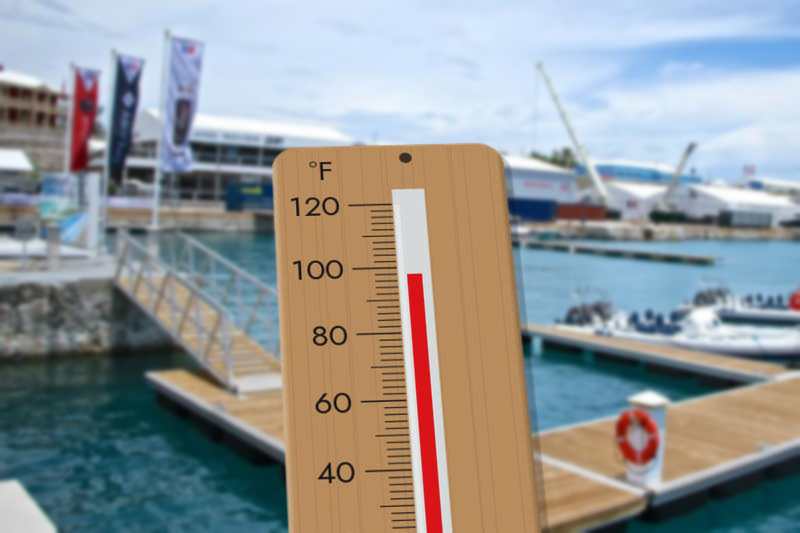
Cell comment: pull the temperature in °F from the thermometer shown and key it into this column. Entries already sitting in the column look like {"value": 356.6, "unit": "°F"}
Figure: {"value": 98, "unit": "°F"}
